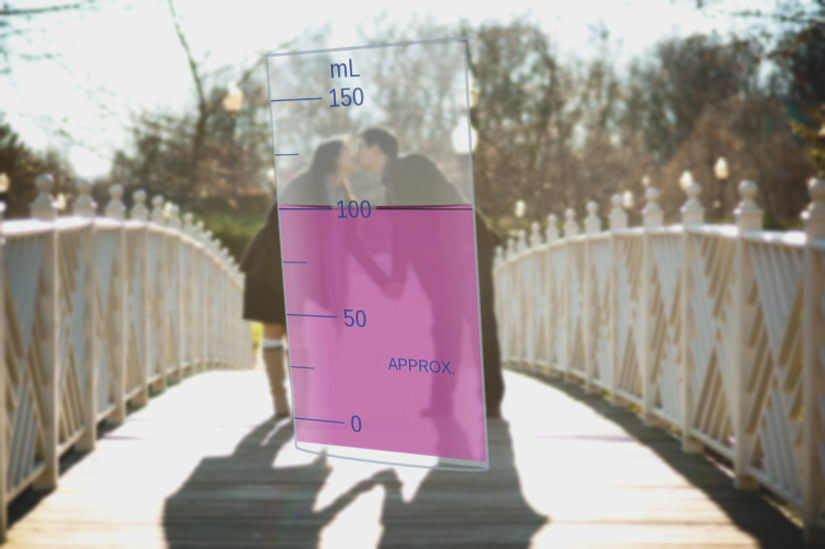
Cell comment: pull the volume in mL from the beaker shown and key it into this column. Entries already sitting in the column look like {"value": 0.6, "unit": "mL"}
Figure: {"value": 100, "unit": "mL"}
